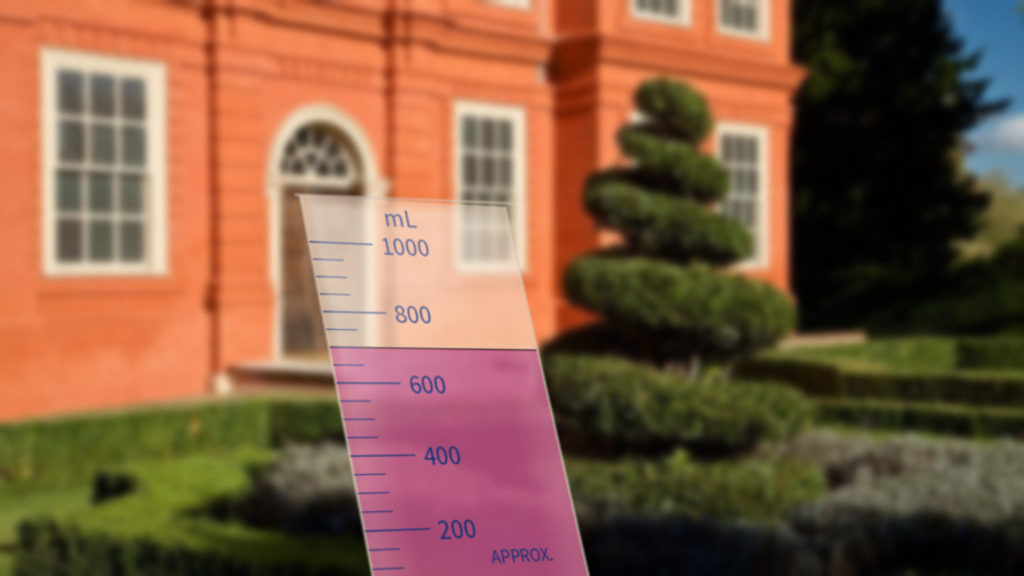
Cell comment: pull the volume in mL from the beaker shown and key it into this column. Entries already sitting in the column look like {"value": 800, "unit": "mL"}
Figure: {"value": 700, "unit": "mL"}
